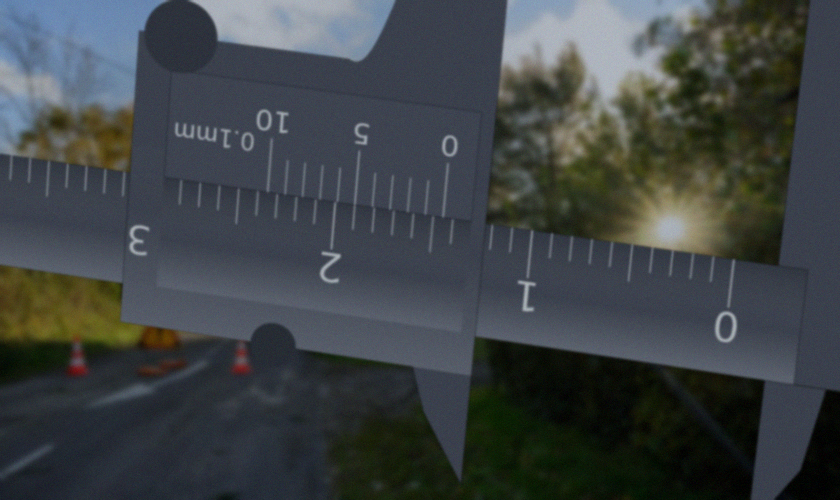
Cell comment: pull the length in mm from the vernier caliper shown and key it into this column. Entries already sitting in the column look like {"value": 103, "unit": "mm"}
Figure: {"value": 14.5, "unit": "mm"}
